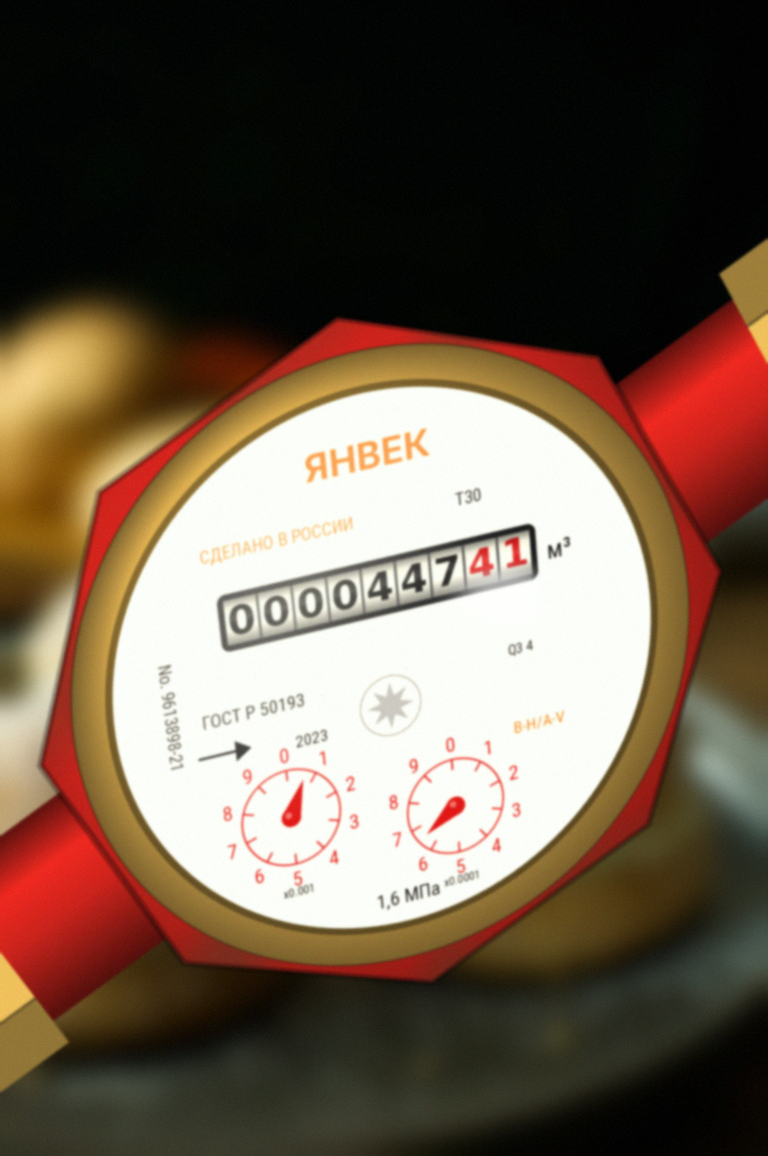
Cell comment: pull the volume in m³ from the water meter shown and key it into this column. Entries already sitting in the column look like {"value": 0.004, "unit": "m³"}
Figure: {"value": 447.4106, "unit": "m³"}
